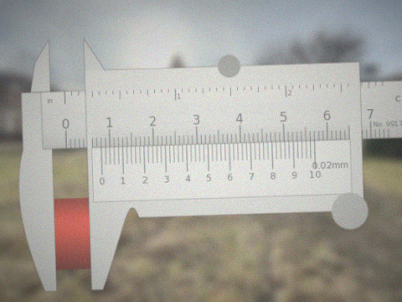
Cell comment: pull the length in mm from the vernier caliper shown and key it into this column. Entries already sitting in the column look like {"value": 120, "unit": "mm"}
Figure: {"value": 8.0, "unit": "mm"}
